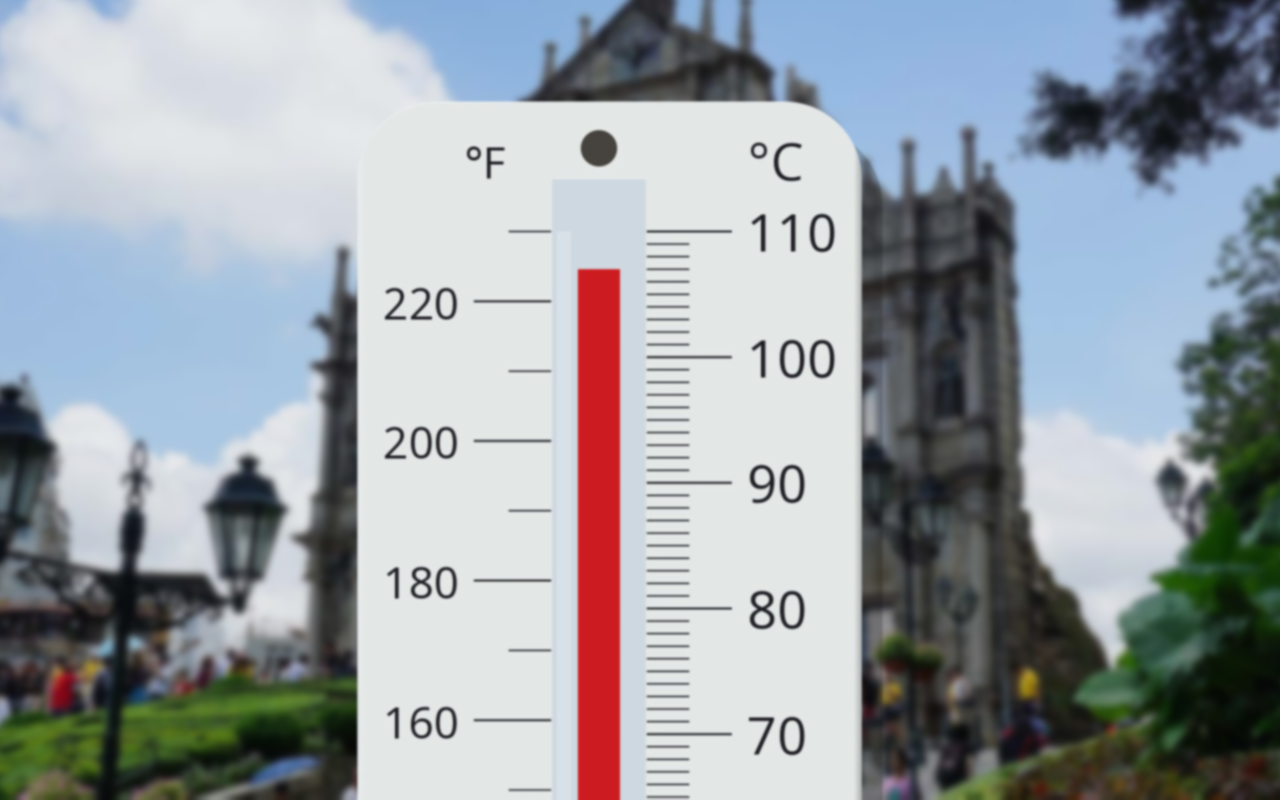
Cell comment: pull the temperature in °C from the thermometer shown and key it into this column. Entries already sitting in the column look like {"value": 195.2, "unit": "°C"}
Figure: {"value": 107, "unit": "°C"}
